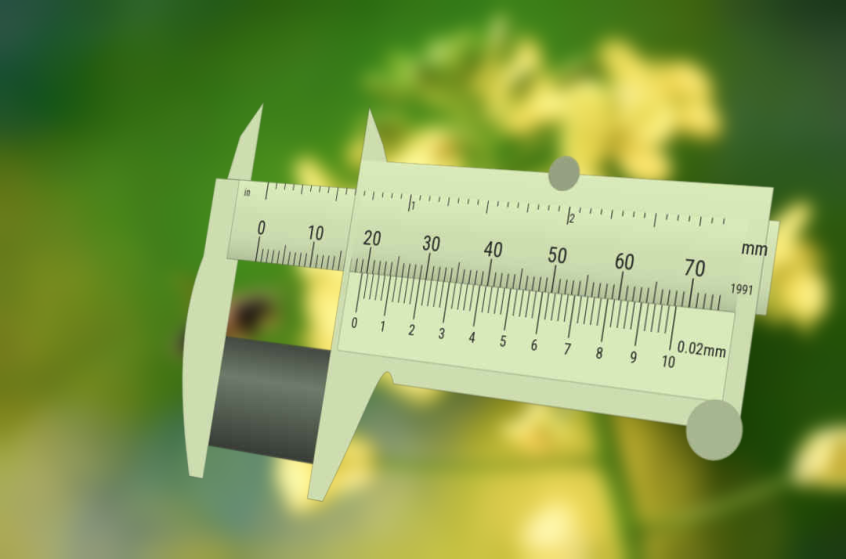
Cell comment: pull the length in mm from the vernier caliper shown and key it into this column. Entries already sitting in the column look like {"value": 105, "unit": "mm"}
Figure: {"value": 19.2, "unit": "mm"}
